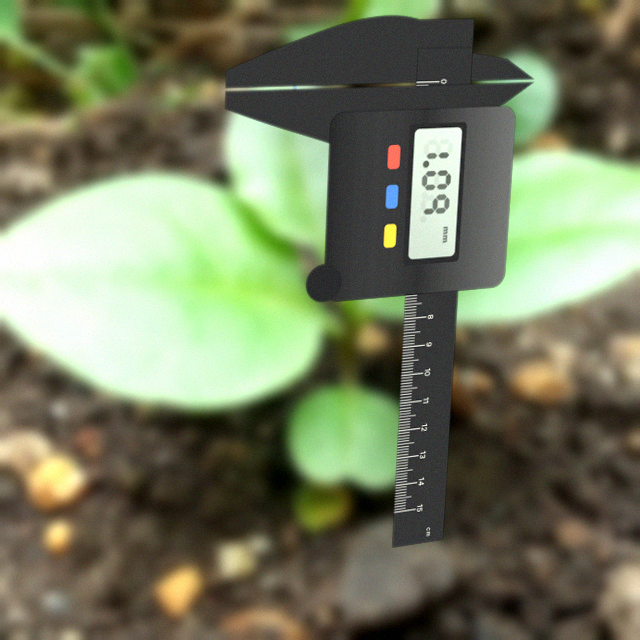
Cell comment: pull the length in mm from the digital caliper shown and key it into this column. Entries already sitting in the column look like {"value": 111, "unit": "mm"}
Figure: {"value": 1.09, "unit": "mm"}
